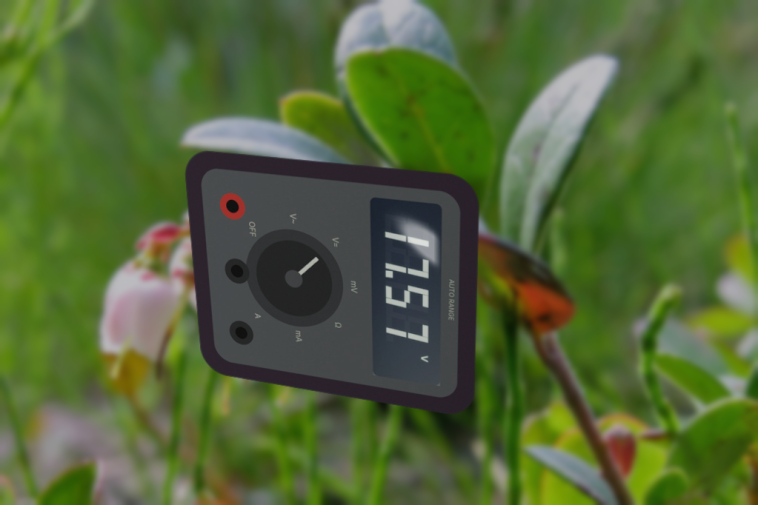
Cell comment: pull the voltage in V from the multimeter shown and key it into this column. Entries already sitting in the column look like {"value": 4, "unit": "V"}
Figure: {"value": 17.57, "unit": "V"}
